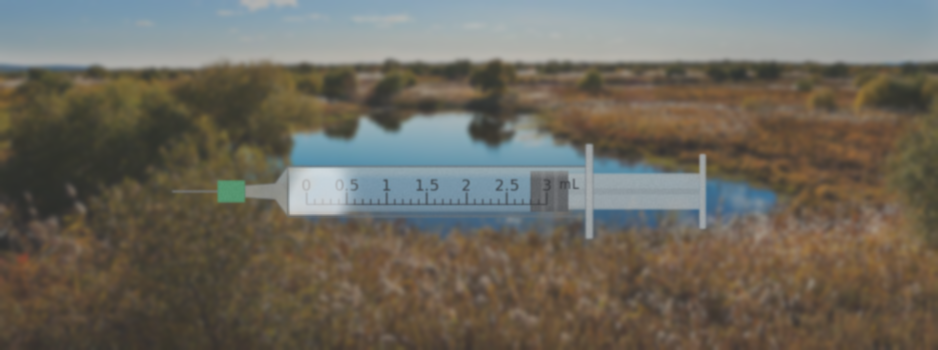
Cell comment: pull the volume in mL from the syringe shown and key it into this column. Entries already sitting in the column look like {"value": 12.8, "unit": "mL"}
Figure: {"value": 2.8, "unit": "mL"}
